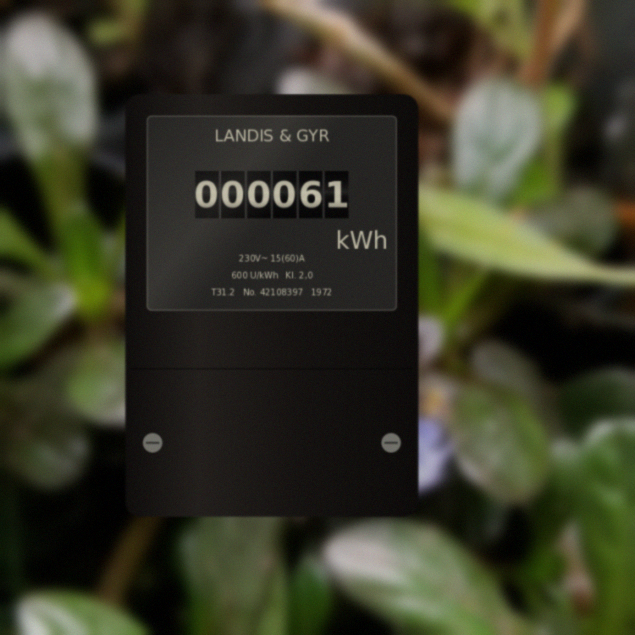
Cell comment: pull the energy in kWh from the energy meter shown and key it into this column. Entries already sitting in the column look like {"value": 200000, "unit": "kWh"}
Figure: {"value": 61, "unit": "kWh"}
